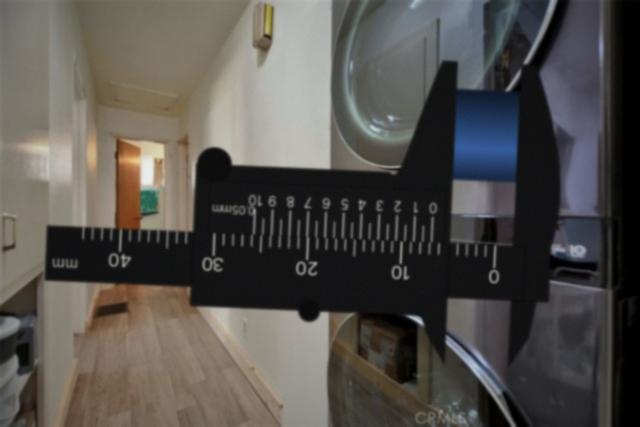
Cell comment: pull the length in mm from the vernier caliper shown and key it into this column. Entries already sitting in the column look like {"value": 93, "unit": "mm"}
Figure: {"value": 6.8, "unit": "mm"}
